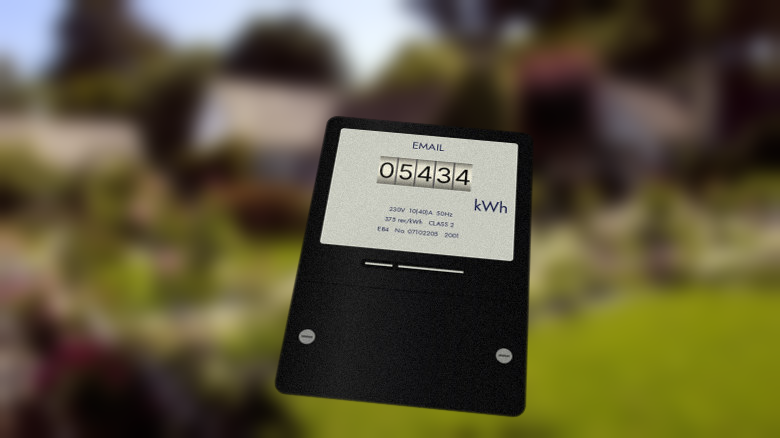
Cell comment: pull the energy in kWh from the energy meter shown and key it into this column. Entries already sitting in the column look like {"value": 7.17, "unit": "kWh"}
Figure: {"value": 5434, "unit": "kWh"}
